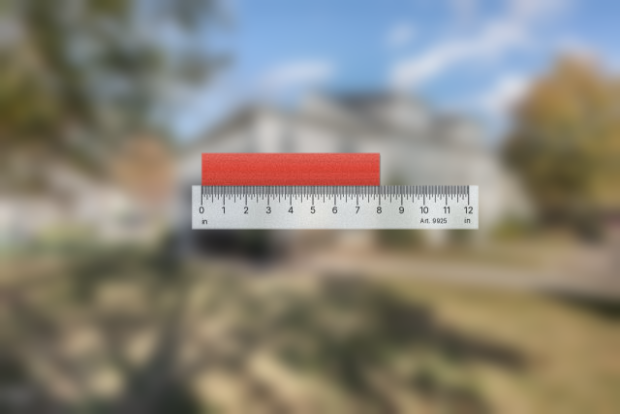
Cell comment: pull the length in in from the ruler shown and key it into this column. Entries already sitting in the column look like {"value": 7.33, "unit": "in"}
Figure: {"value": 8, "unit": "in"}
